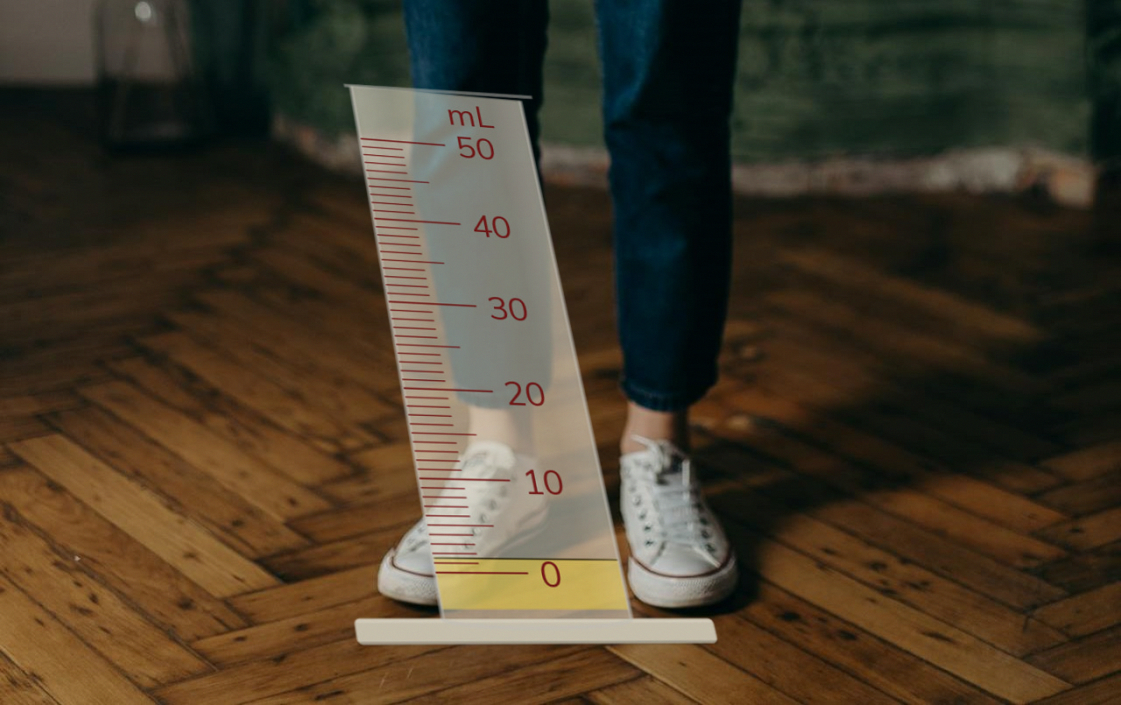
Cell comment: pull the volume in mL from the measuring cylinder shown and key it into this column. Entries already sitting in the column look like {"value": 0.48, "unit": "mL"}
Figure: {"value": 1.5, "unit": "mL"}
